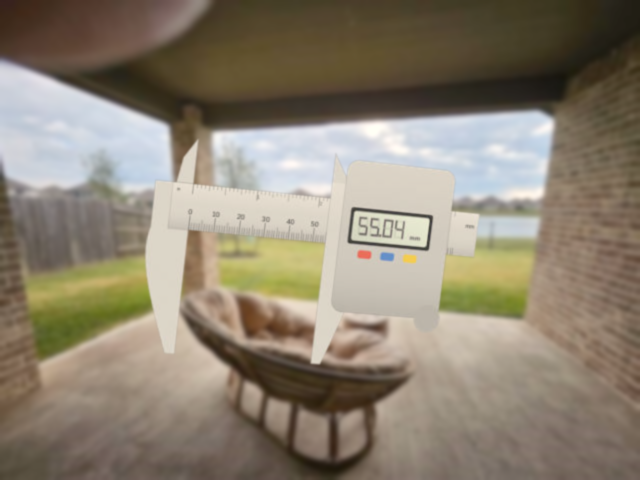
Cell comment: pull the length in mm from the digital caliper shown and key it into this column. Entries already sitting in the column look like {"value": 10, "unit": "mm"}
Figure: {"value": 55.04, "unit": "mm"}
